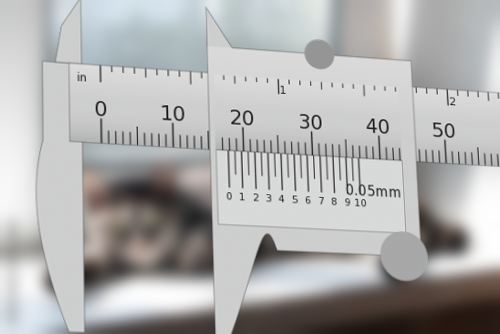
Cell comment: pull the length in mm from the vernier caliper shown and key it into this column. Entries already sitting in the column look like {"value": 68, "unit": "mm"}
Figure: {"value": 17.8, "unit": "mm"}
